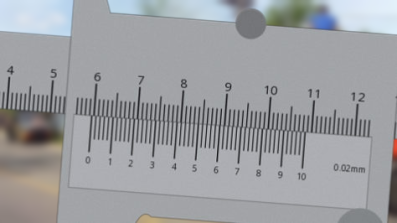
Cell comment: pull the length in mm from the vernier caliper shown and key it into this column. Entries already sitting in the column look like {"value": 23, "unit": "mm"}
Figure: {"value": 59.5, "unit": "mm"}
